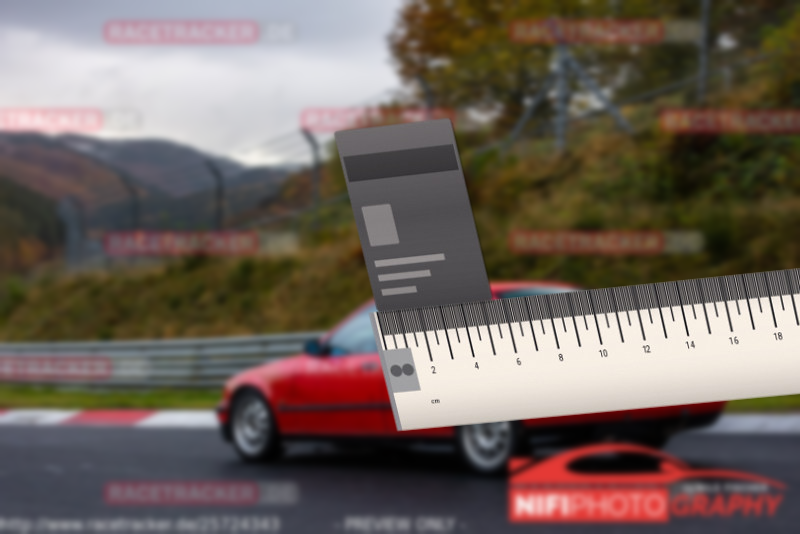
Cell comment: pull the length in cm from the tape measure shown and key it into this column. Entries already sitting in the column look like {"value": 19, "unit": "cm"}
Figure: {"value": 5.5, "unit": "cm"}
